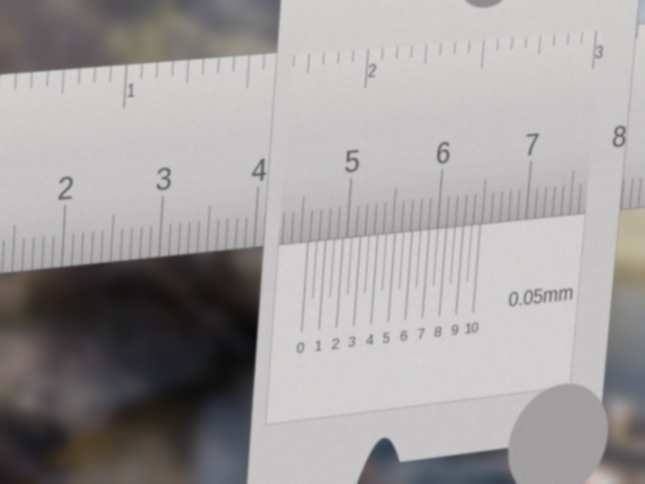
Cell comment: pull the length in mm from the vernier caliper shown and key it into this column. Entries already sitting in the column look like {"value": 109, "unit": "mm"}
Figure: {"value": 45.8, "unit": "mm"}
